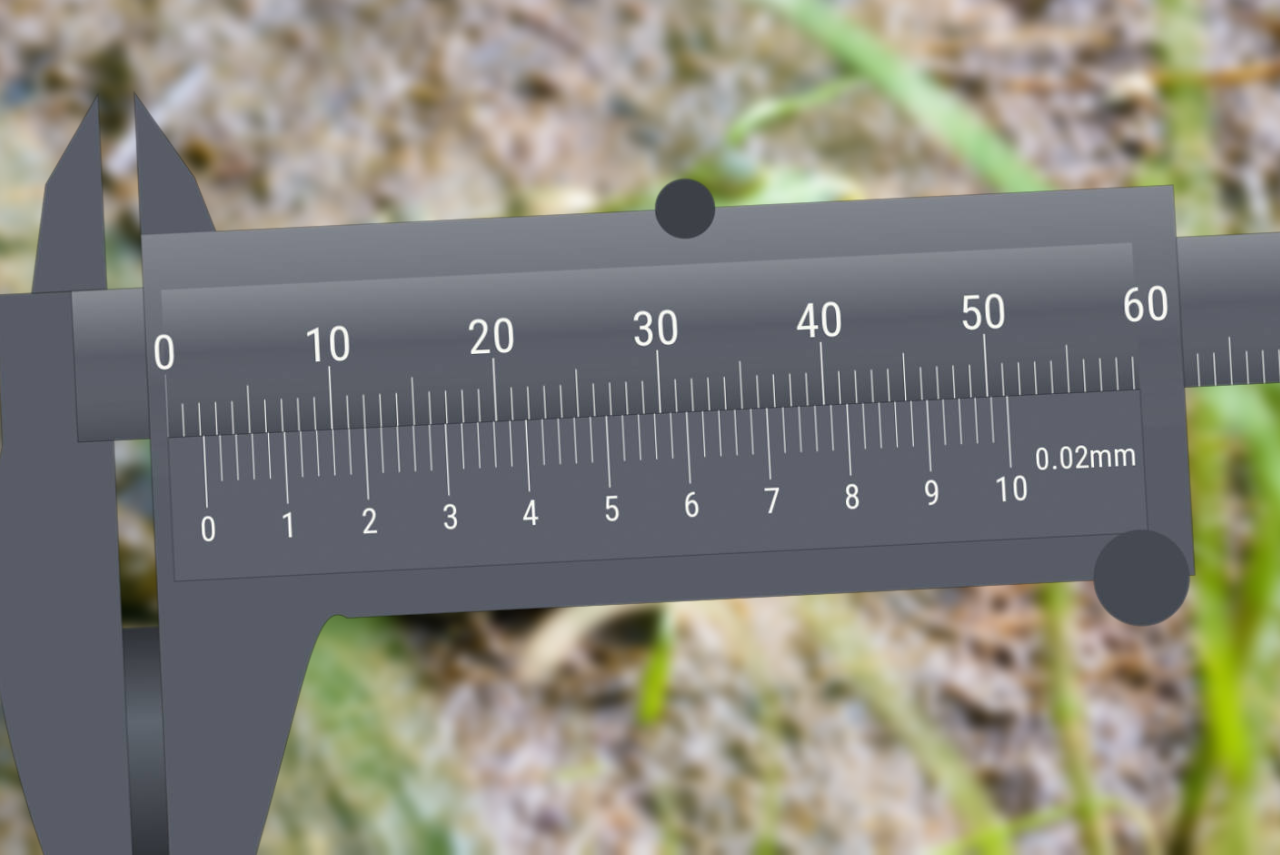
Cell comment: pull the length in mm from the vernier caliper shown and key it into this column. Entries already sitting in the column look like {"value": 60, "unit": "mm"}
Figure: {"value": 2.2, "unit": "mm"}
